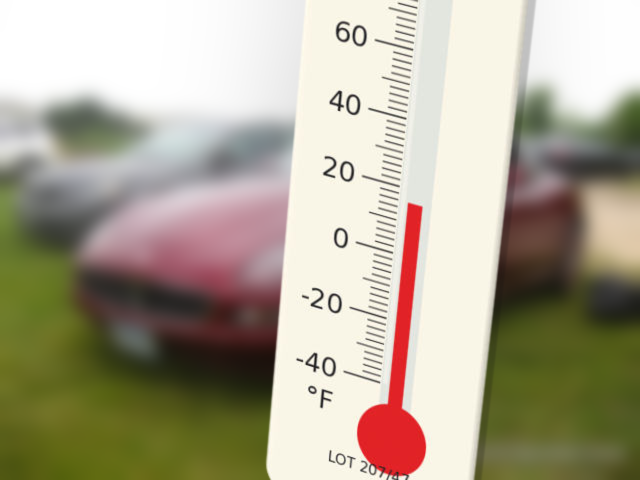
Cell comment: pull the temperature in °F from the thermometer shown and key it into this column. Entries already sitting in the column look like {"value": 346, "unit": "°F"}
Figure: {"value": 16, "unit": "°F"}
